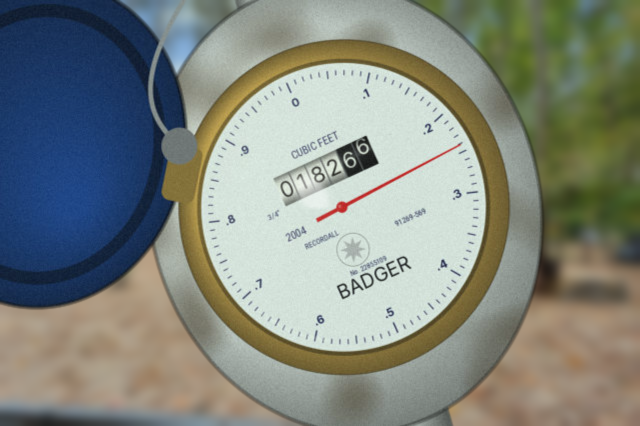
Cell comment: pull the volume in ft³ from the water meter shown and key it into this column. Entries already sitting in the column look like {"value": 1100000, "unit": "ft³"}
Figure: {"value": 18266.24, "unit": "ft³"}
